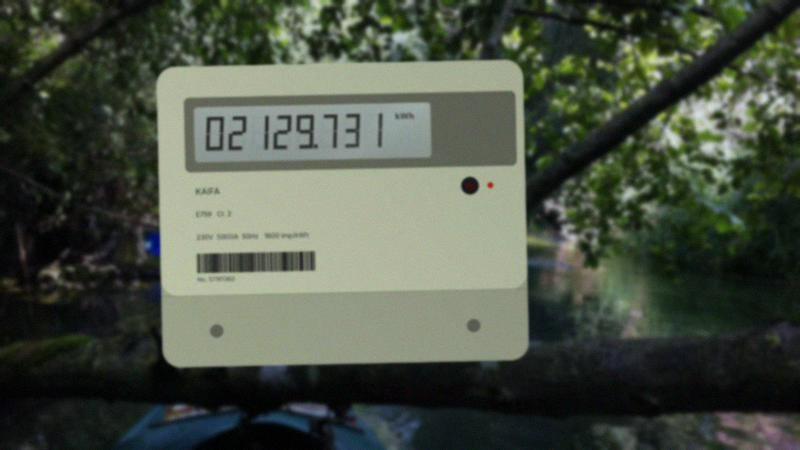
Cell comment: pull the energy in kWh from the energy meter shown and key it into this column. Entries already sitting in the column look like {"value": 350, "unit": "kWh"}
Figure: {"value": 2129.731, "unit": "kWh"}
